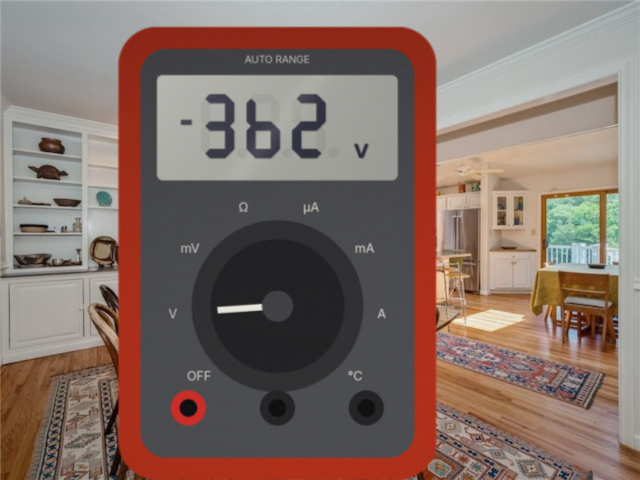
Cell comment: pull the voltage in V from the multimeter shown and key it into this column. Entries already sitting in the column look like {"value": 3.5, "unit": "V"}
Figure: {"value": -362, "unit": "V"}
